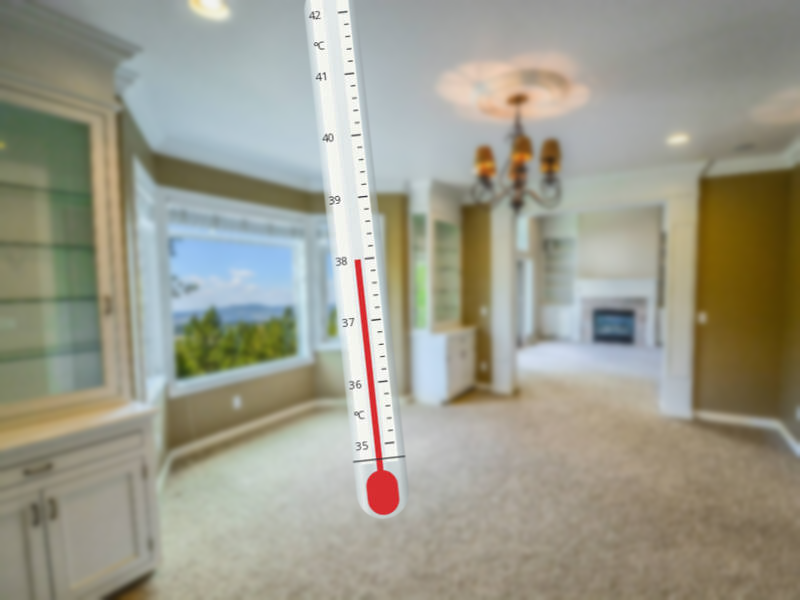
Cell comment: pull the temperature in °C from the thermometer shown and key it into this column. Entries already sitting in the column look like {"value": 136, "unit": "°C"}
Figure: {"value": 38, "unit": "°C"}
